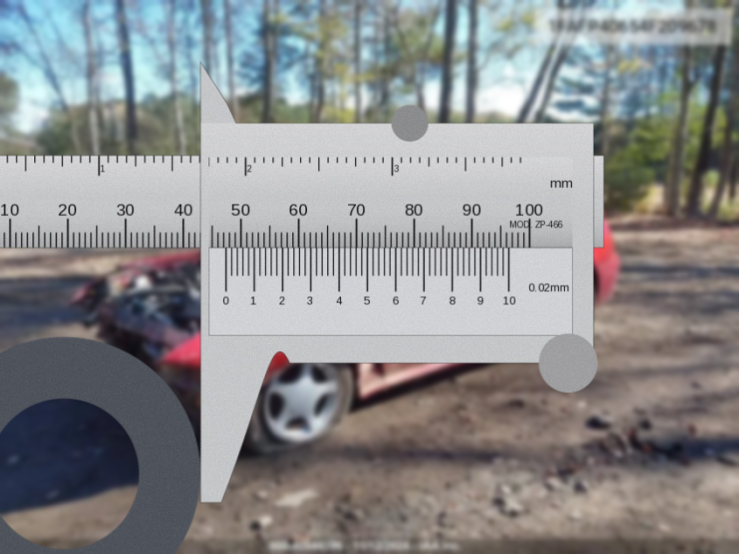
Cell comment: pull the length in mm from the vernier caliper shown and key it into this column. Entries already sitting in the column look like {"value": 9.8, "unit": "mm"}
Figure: {"value": 47.4, "unit": "mm"}
